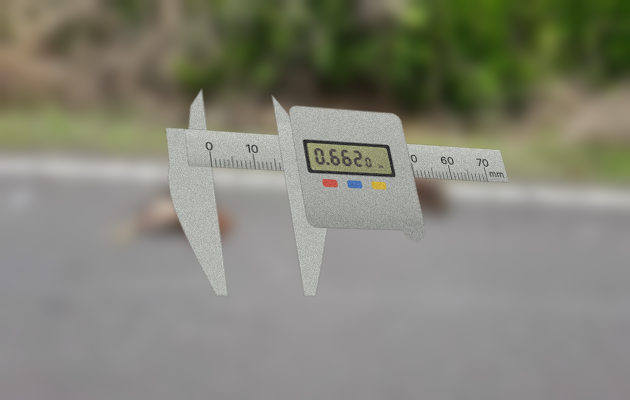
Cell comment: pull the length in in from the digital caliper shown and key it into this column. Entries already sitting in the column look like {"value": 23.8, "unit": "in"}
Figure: {"value": 0.6620, "unit": "in"}
